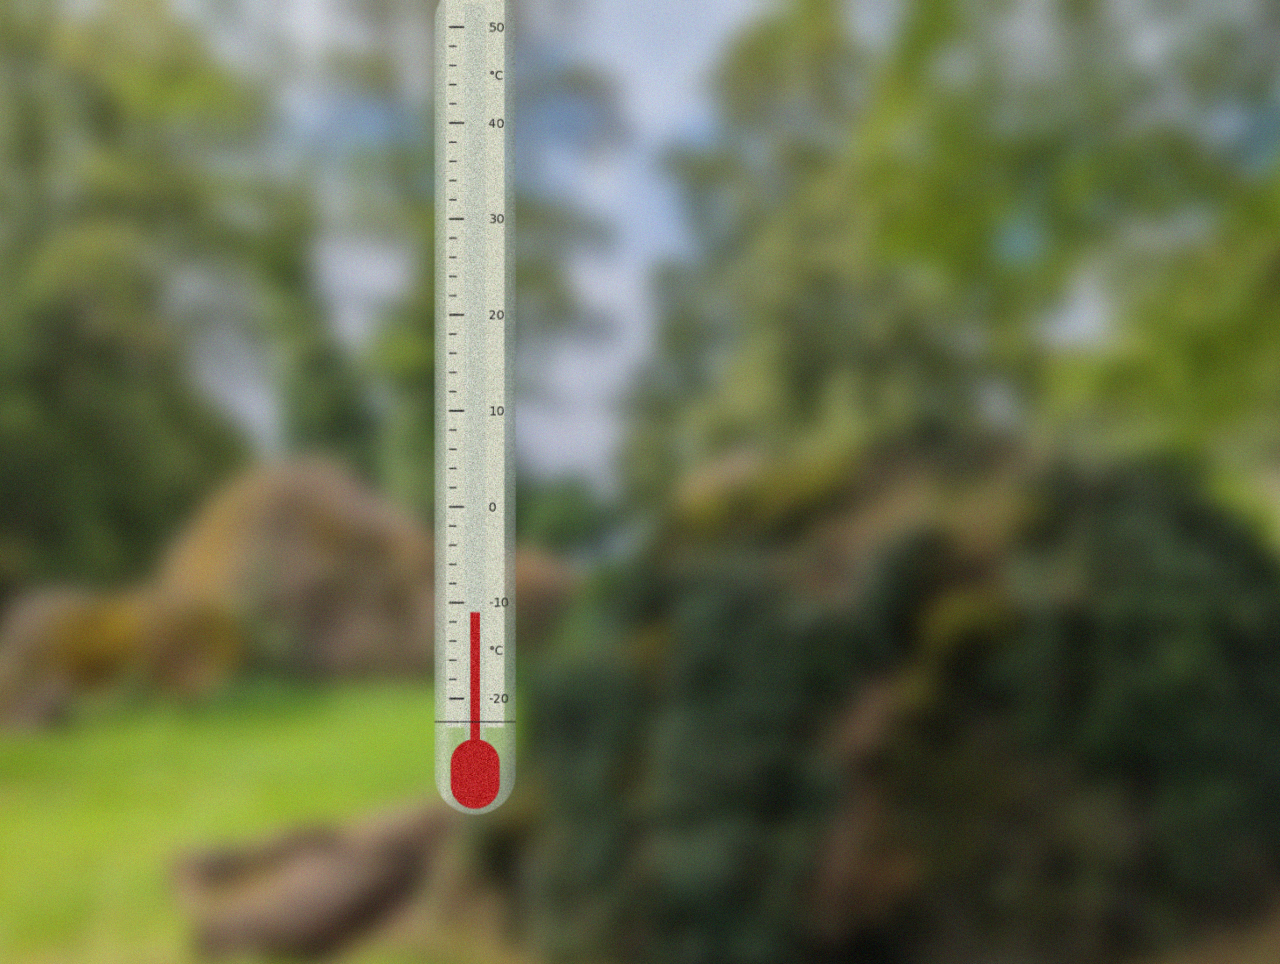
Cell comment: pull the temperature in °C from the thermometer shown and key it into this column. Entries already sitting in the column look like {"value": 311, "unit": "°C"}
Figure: {"value": -11, "unit": "°C"}
